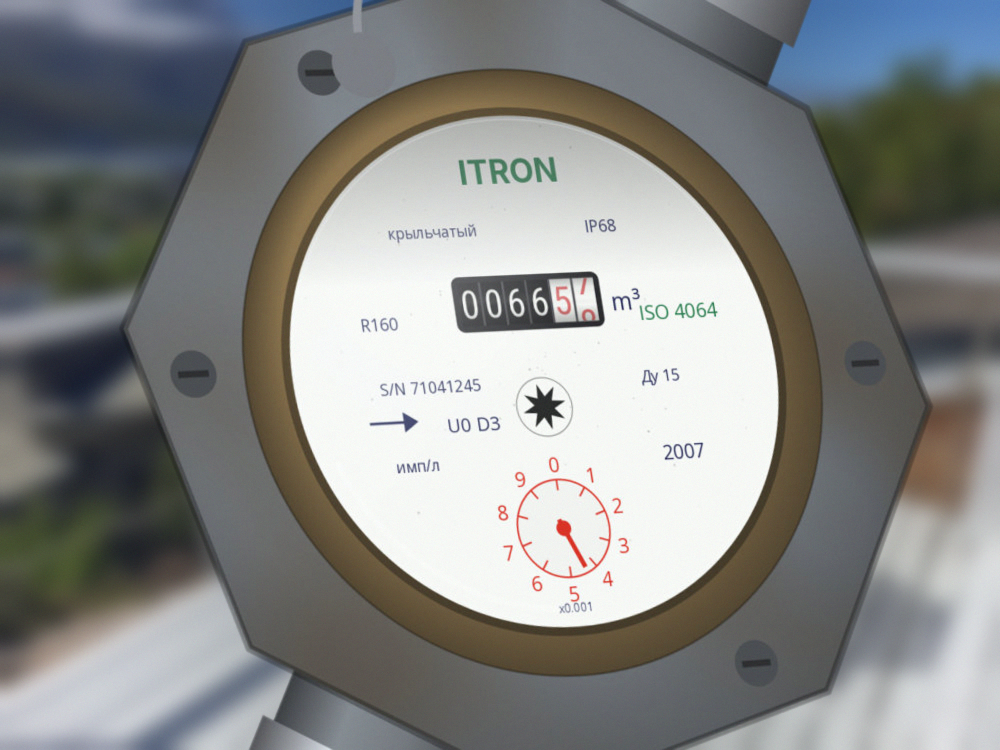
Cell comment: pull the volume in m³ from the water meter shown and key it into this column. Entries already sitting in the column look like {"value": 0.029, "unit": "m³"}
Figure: {"value": 66.574, "unit": "m³"}
